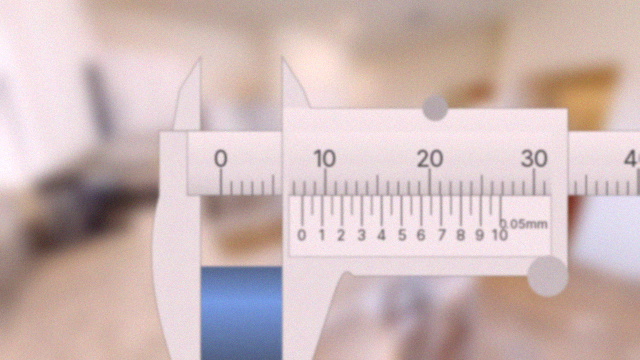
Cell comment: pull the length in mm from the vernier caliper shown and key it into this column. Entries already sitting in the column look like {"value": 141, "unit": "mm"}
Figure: {"value": 7.8, "unit": "mm"}
